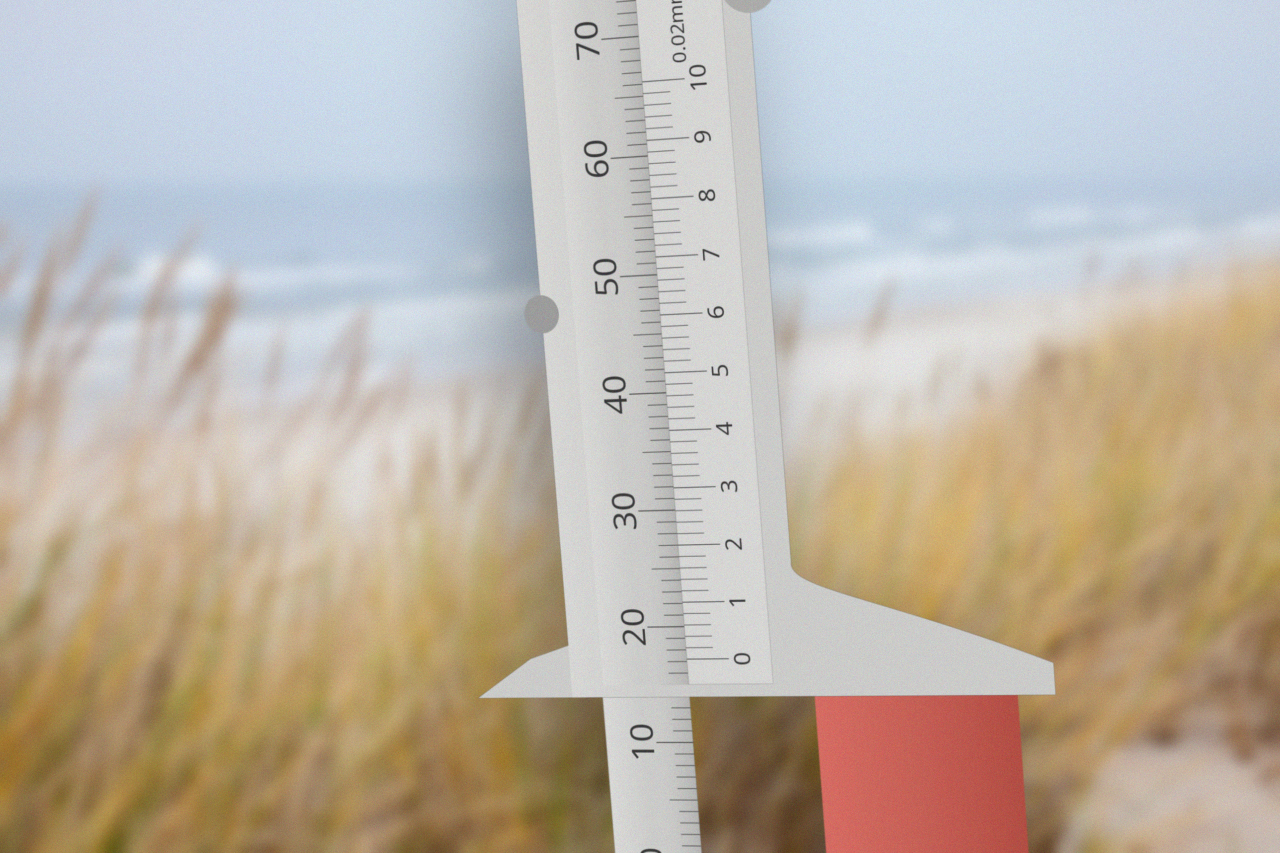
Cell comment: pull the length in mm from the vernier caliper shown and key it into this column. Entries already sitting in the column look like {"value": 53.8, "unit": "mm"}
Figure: {"value": 17.2, "unit": "mm"}
